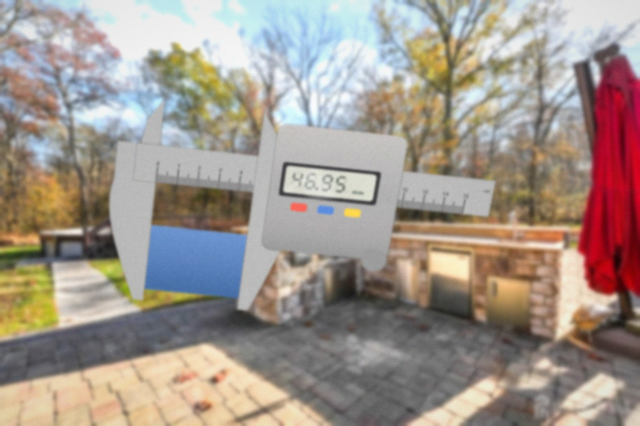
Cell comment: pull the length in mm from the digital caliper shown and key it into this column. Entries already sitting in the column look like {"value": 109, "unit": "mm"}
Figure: {"value": 46.95, "unit": "mm"}
